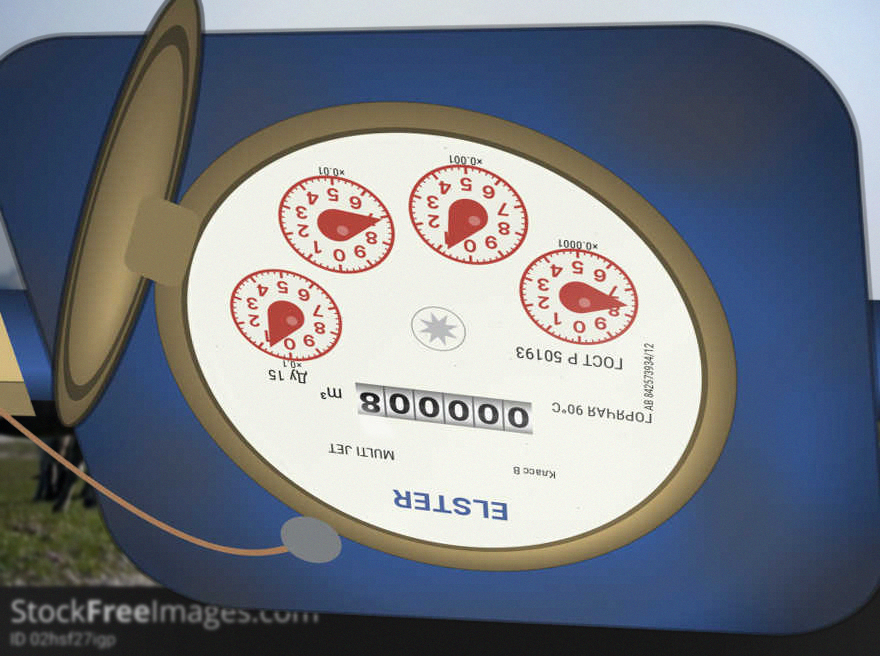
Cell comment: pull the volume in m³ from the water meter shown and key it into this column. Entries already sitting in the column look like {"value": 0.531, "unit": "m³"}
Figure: {"value": 8.0707, "unit": "m³"}
